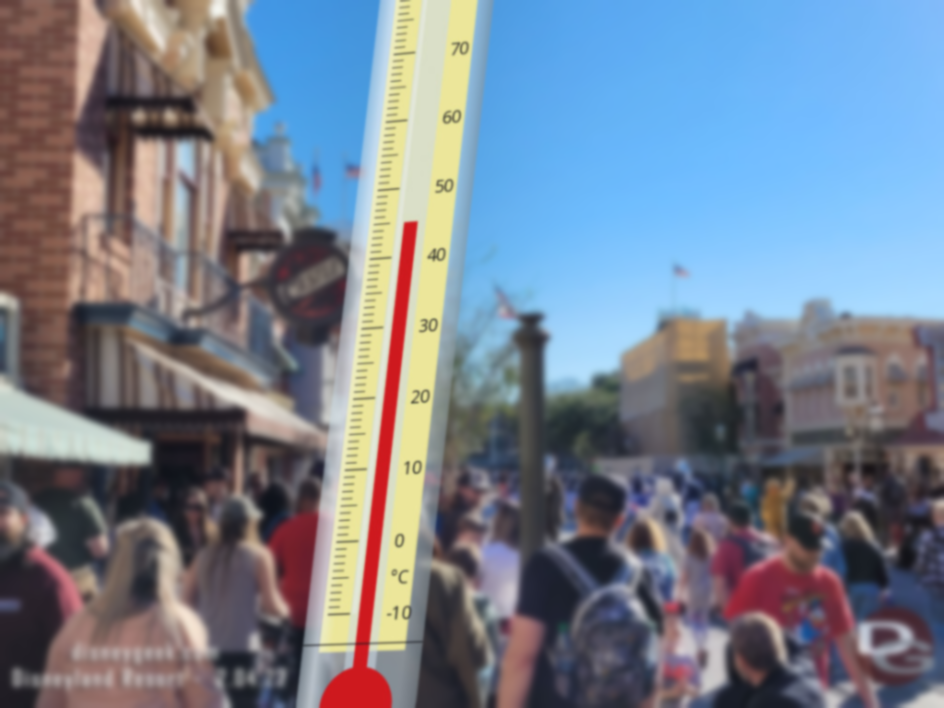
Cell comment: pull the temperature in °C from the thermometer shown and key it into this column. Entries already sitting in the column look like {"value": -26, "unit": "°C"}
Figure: {"value": 45, "unit": "°C"}
